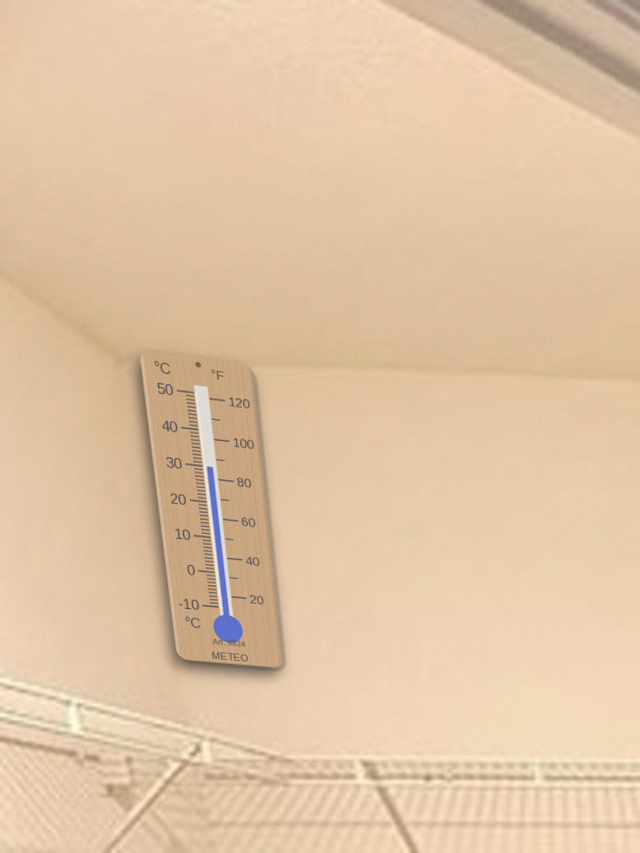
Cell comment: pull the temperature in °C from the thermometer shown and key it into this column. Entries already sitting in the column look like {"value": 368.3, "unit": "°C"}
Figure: {"value": 30, "unit": "°C"}
